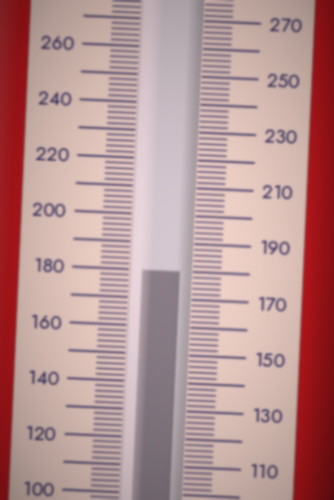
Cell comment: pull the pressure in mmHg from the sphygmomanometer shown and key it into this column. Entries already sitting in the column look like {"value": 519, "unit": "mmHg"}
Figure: {"value": 180, "unit": "mmHg"}
